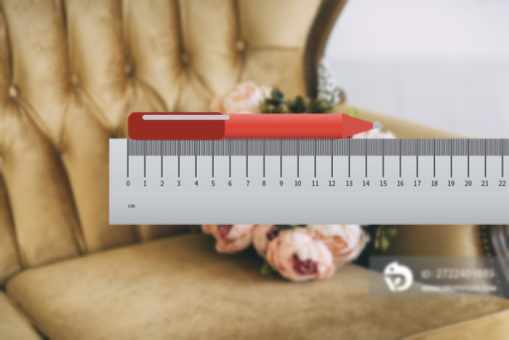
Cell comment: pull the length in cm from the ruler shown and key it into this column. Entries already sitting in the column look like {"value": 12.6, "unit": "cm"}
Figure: {"value": 15, "unit": "cm"}
